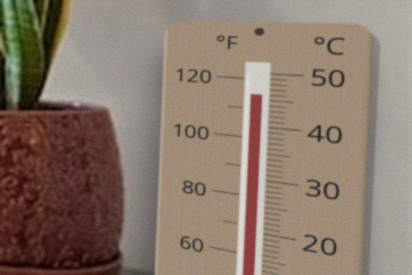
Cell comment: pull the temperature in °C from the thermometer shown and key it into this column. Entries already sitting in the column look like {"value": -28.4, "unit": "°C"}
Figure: {"value": 46, "unit": "°C"}
